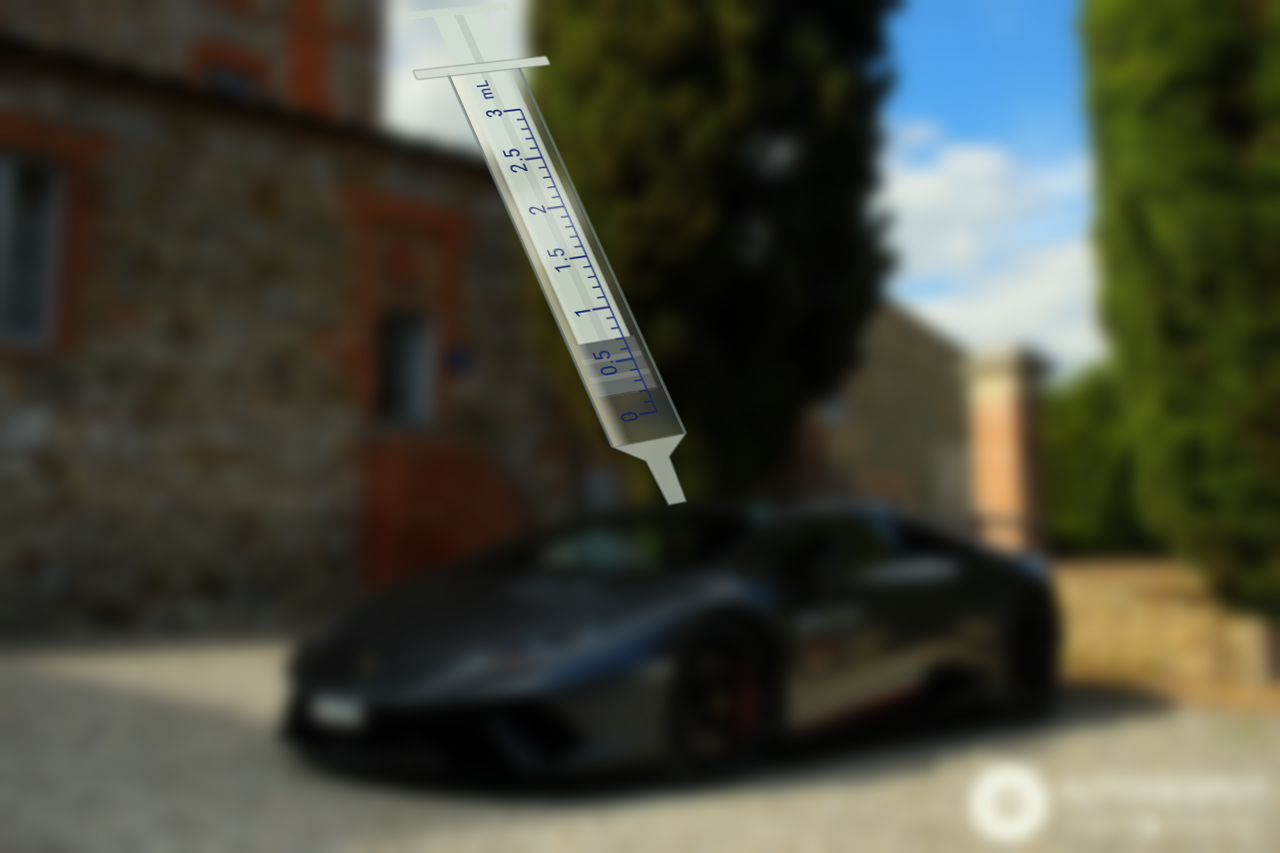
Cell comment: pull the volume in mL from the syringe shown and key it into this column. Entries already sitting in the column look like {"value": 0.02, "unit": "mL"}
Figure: {"value": 0.2, "unit": "mL"}
